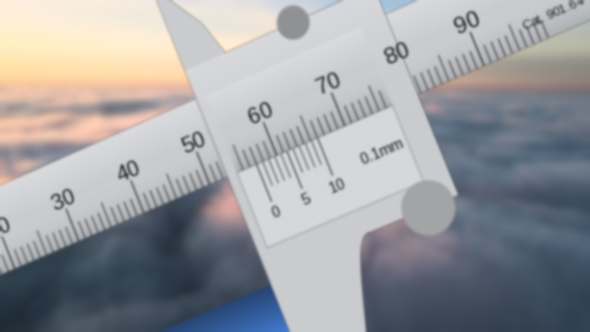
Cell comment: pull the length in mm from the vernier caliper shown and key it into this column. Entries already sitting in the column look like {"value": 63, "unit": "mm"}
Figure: {"value": 57.0, "unit": "mm"}
